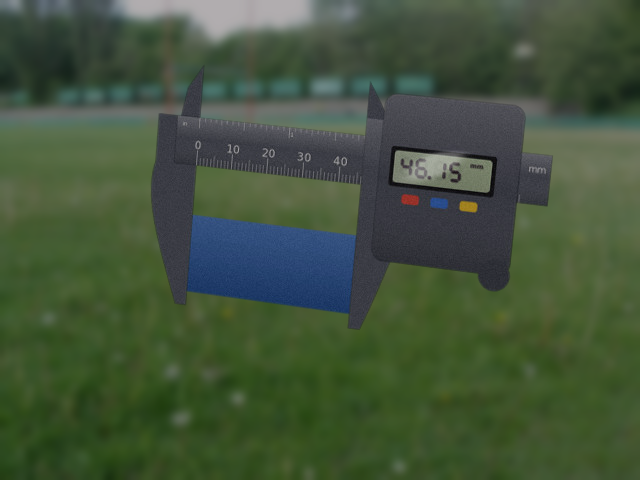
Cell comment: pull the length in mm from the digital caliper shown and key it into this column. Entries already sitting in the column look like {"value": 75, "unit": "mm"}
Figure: {"value": 46.15, "unit": "mm"}
